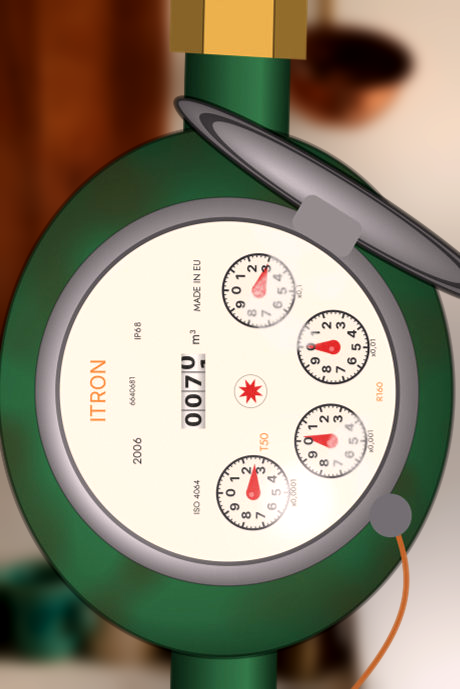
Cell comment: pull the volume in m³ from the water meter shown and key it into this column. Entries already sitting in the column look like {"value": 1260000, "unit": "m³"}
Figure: {"value": 70.3002, "unit": "m³"}
